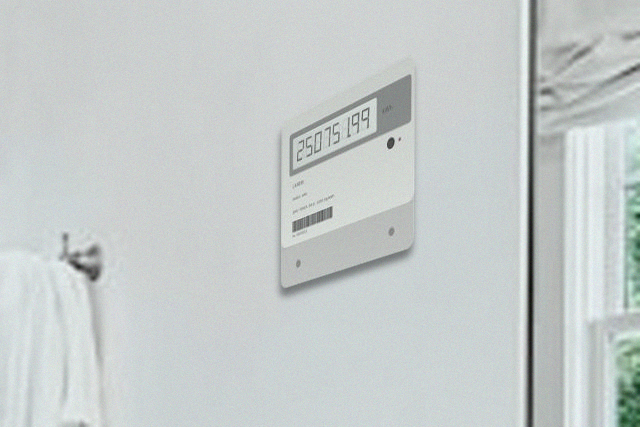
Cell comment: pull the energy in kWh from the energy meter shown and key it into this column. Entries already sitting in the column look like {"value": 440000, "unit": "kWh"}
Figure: {"value": 250751.99, "unit": "kWh"}
